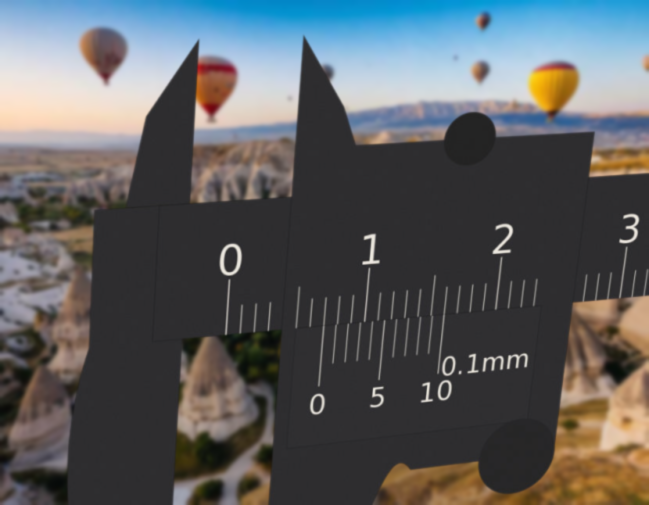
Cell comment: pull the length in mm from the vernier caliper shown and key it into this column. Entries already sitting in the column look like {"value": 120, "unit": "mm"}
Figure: {"value": 7.0, "unit": "mm"}
